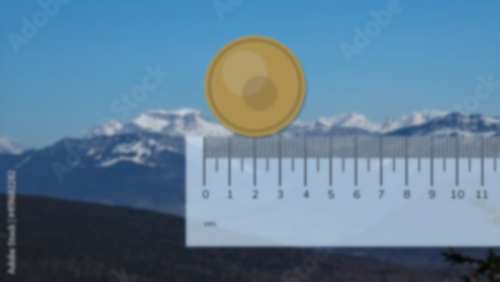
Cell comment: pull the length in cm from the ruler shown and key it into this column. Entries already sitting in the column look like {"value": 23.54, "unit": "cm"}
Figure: {"value": 4, "unit": "cm"}
